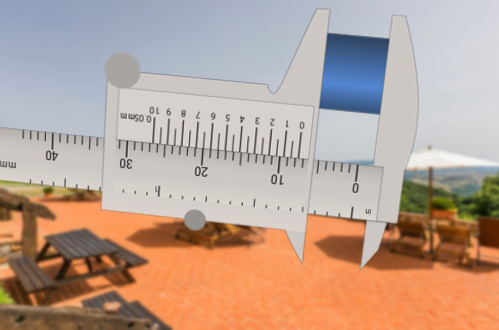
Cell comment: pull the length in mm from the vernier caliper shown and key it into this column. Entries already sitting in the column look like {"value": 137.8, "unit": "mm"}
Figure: {"value": 7.6, "unit": "mm"}
